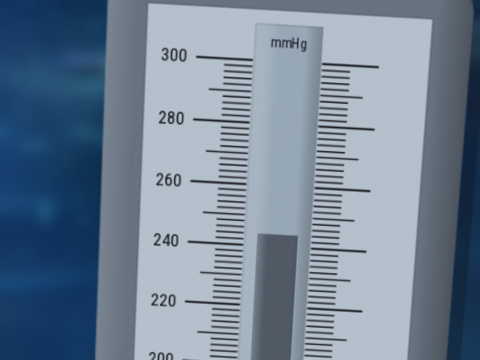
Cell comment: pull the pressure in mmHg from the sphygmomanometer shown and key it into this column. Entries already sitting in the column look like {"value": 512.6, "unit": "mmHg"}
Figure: {"value": 244, "unit": "mmHg"}
